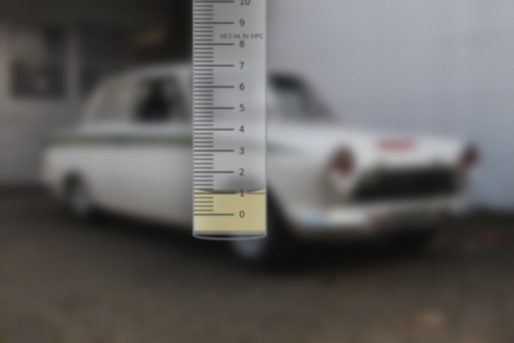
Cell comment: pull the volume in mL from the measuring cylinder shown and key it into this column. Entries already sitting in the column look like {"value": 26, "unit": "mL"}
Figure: {"value": 1, "unit": "mL"}
